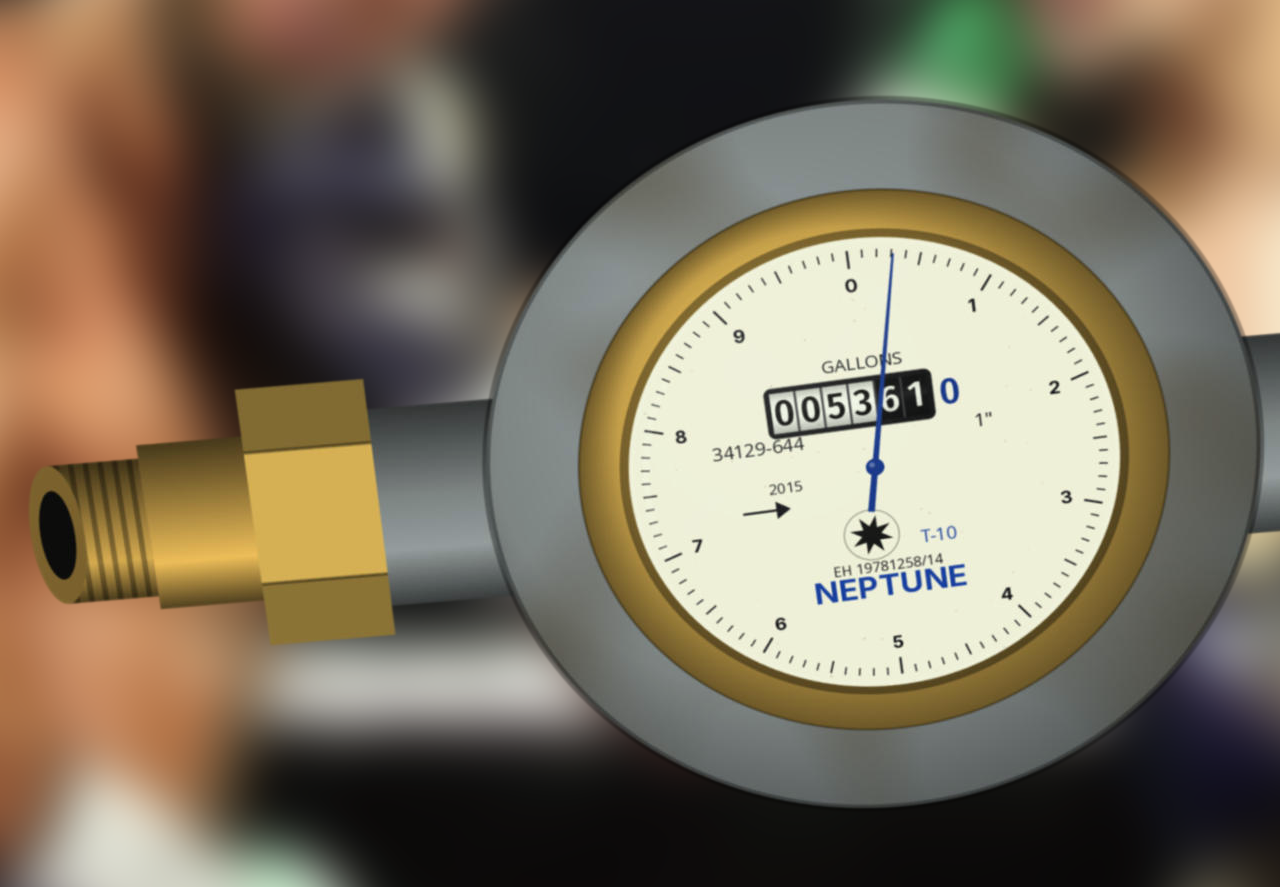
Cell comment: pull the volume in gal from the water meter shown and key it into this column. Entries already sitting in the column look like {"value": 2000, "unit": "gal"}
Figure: {"value": 53610.3, "unit": "gal"}
